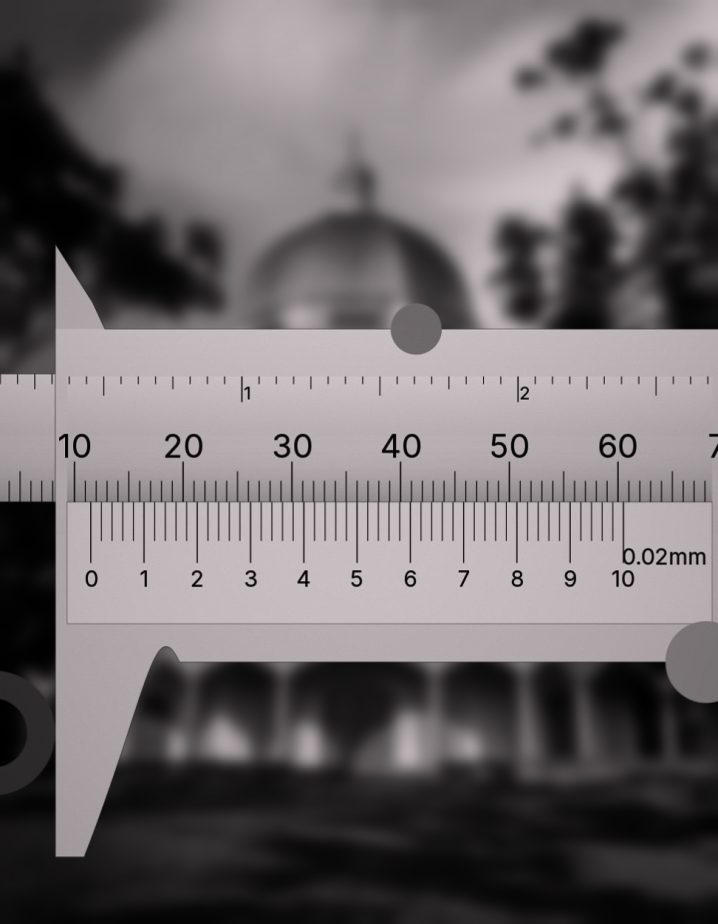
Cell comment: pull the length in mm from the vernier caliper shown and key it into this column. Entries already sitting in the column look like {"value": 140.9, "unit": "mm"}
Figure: {"value": 11.5, "unit": "mm"}
